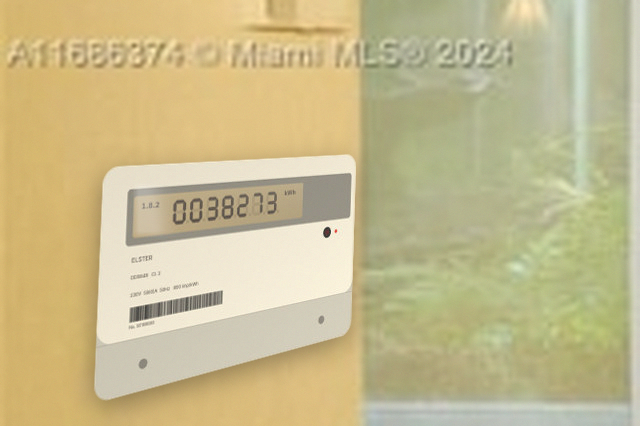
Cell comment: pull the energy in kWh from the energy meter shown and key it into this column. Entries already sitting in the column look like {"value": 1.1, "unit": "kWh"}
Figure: {"value": 38273, "unit": "kWh"}
